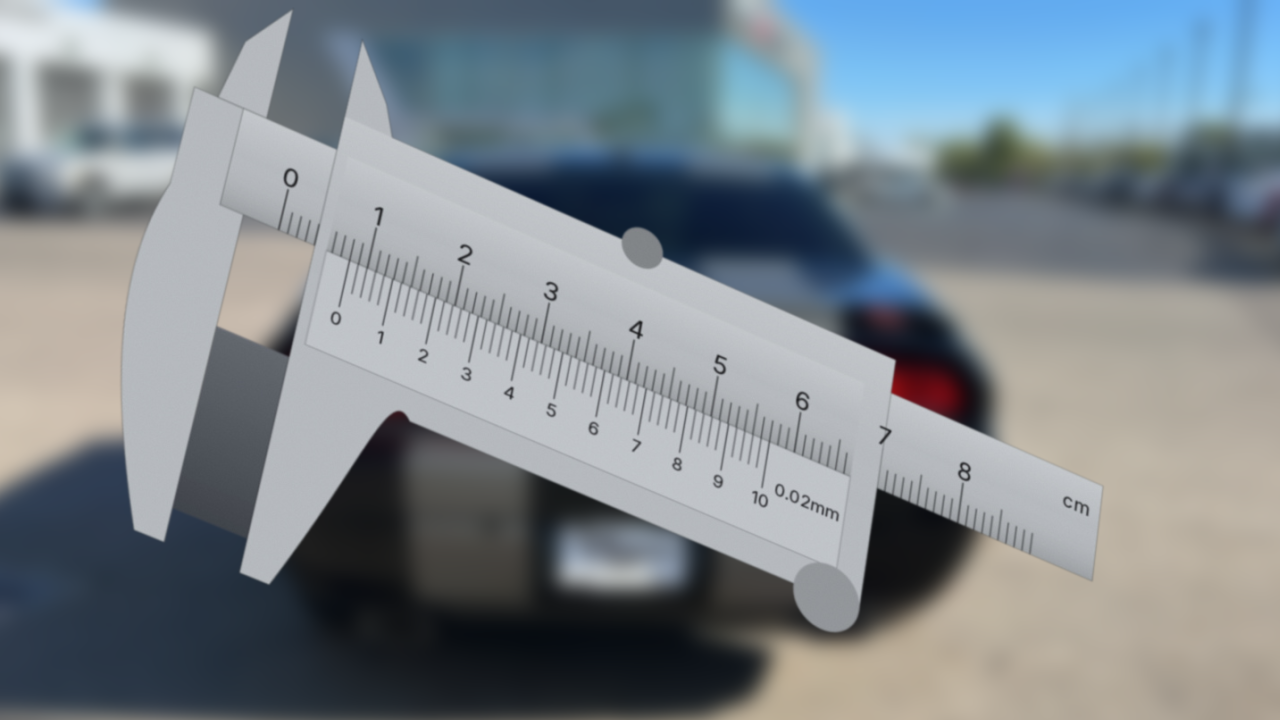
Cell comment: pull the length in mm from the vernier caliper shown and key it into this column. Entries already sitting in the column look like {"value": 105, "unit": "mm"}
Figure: {"value": 8.0, "unit": "mm"}
